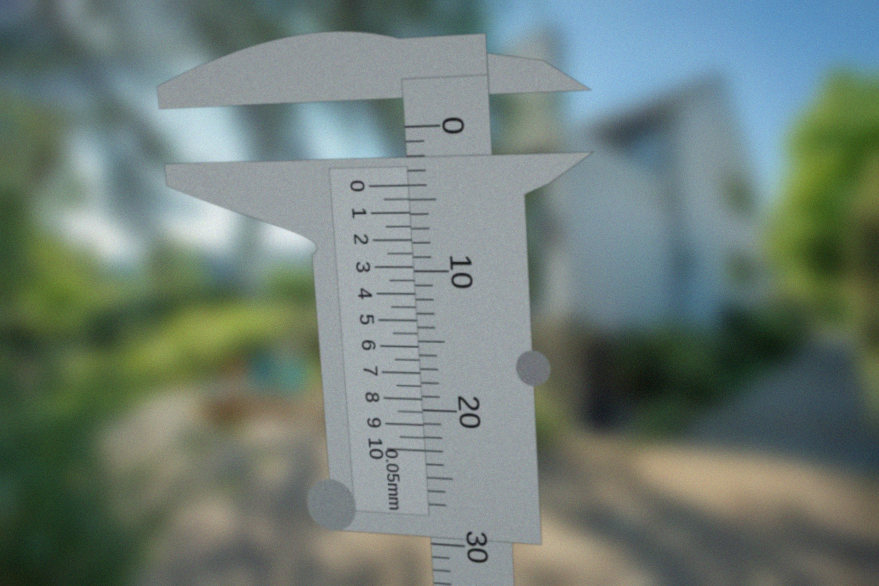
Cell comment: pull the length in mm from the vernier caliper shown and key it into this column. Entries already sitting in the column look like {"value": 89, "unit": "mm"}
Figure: {"value": 4.0, "unit": "mm"}
